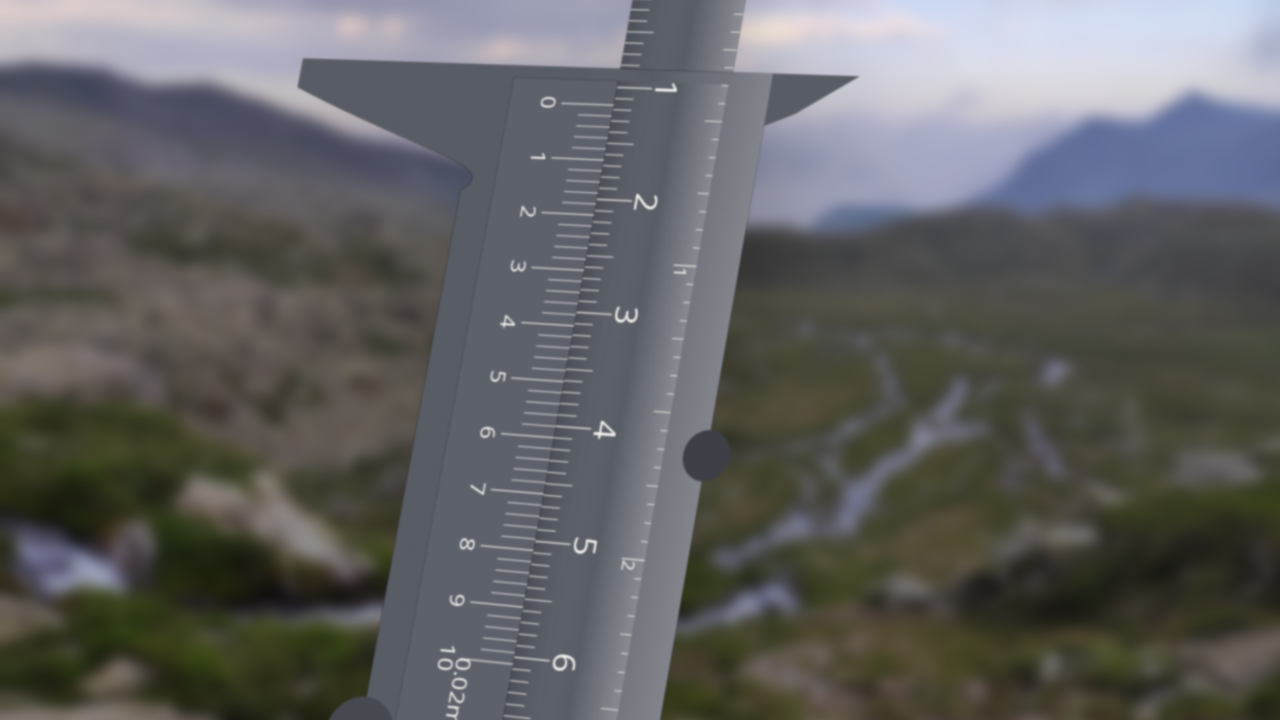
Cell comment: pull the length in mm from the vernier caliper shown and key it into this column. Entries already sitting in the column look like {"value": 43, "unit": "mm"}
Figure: {"value": 11.6, "unit": "mm"}
